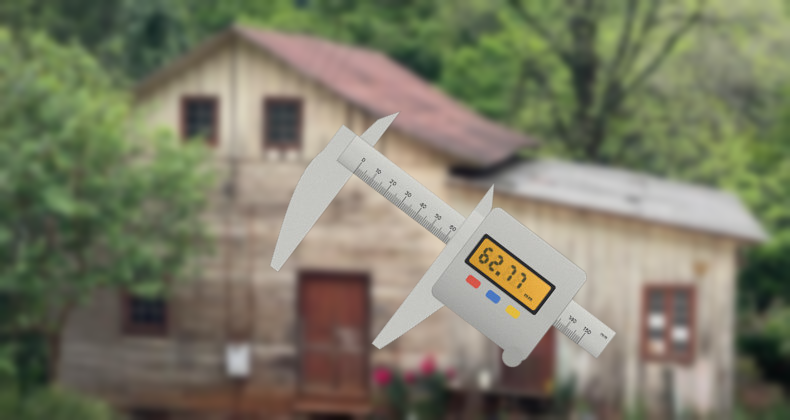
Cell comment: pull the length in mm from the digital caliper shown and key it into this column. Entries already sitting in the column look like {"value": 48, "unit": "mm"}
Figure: {"value": 62.77, "unit": "mm"}
